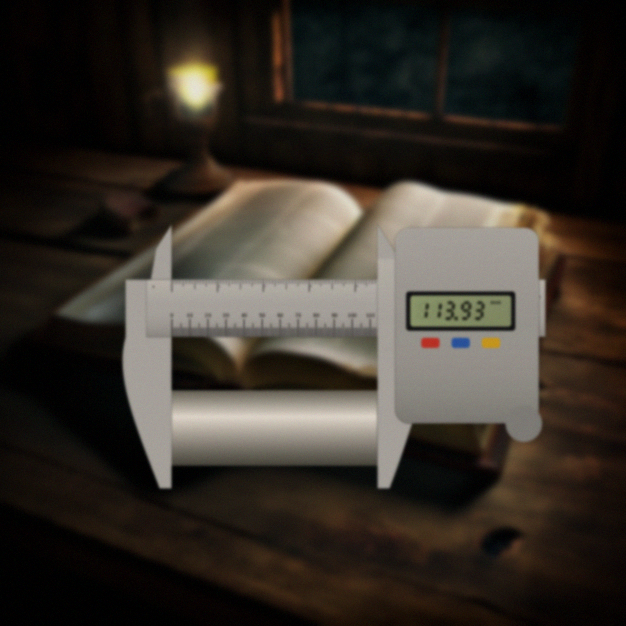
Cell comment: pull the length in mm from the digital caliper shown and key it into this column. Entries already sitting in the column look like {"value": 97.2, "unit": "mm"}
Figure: {"value": 113.93, "unit": "mm"}
